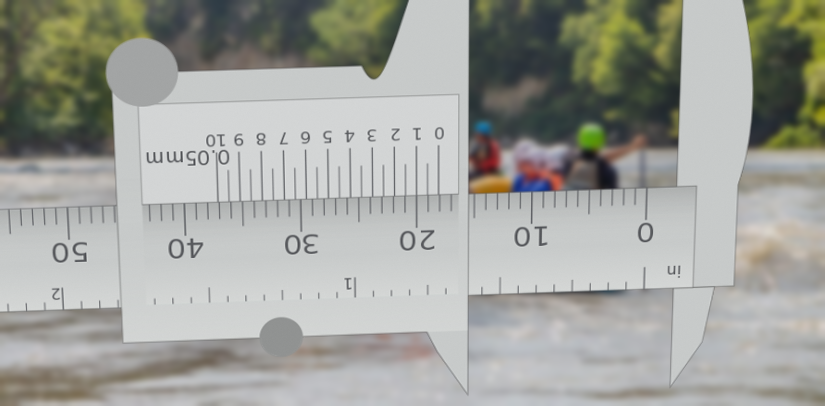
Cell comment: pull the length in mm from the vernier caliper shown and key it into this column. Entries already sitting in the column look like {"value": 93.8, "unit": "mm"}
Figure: {"value": 18.1, "unit": "mm"}
